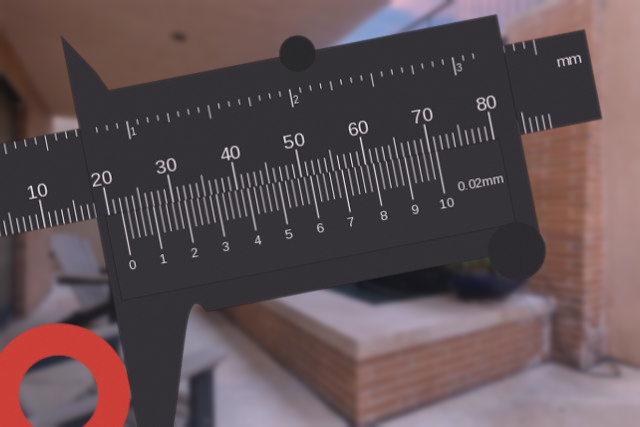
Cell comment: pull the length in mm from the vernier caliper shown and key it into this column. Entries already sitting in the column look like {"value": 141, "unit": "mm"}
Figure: {"value": 22.0, "unit": "mm"}
